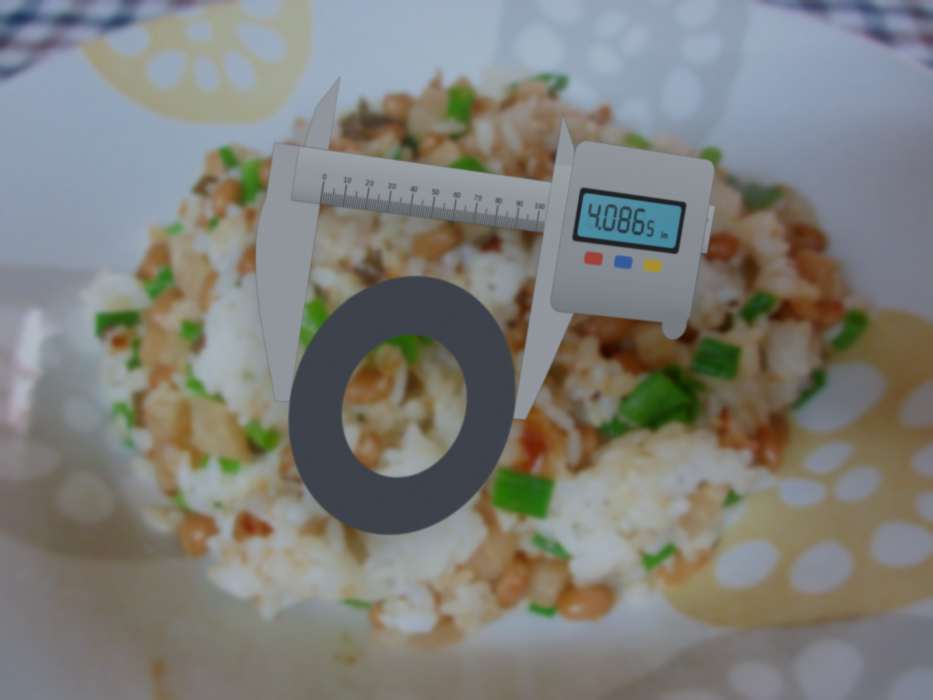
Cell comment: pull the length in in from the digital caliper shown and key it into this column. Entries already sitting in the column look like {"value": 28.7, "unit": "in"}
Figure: {"value": 4.0865, "unit": "in"}
